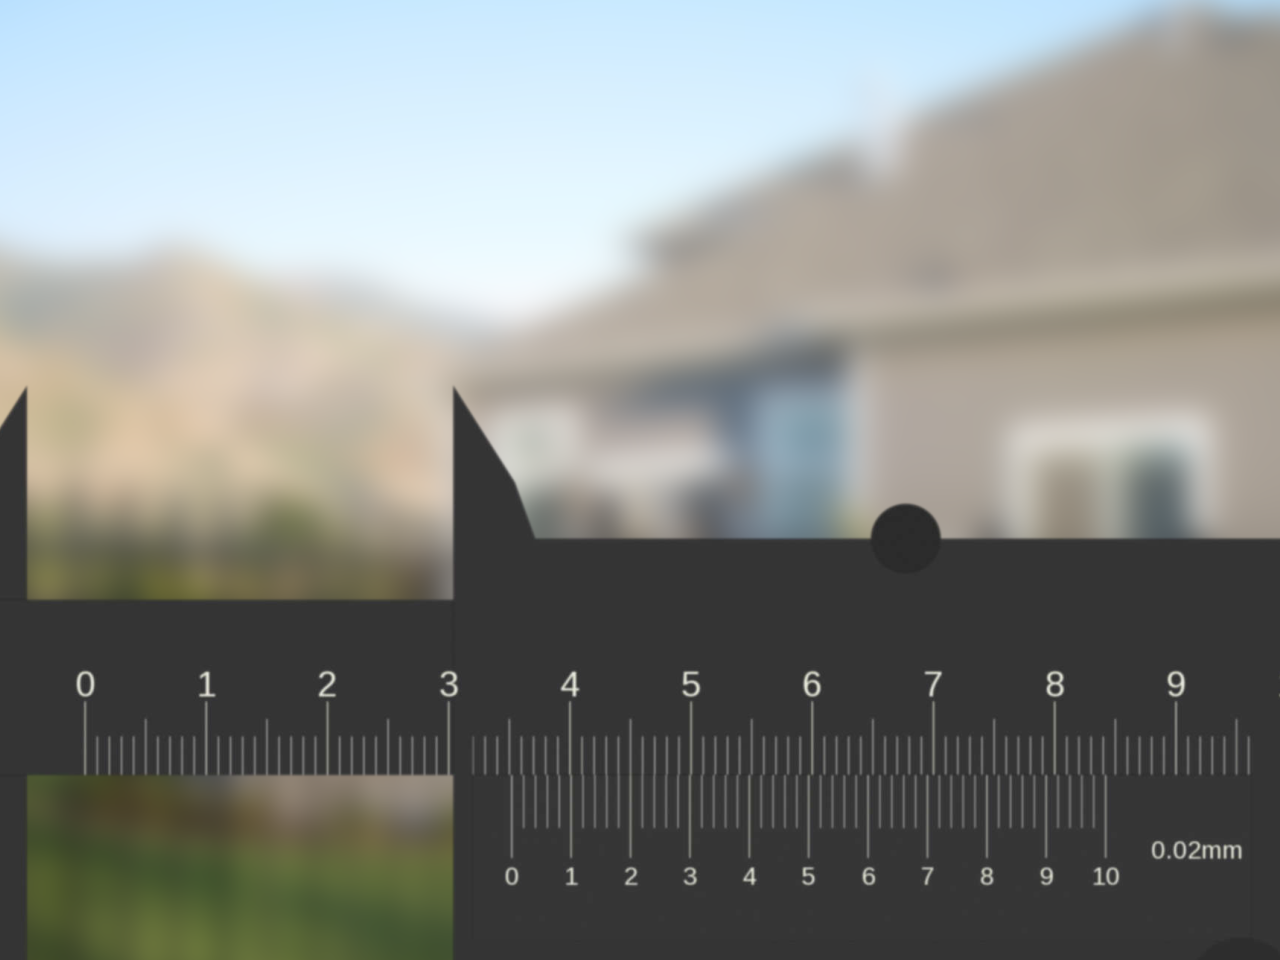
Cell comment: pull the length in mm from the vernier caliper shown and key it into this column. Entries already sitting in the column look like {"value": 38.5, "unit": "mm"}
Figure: {"value": 35.2, "unit": "mm"}
